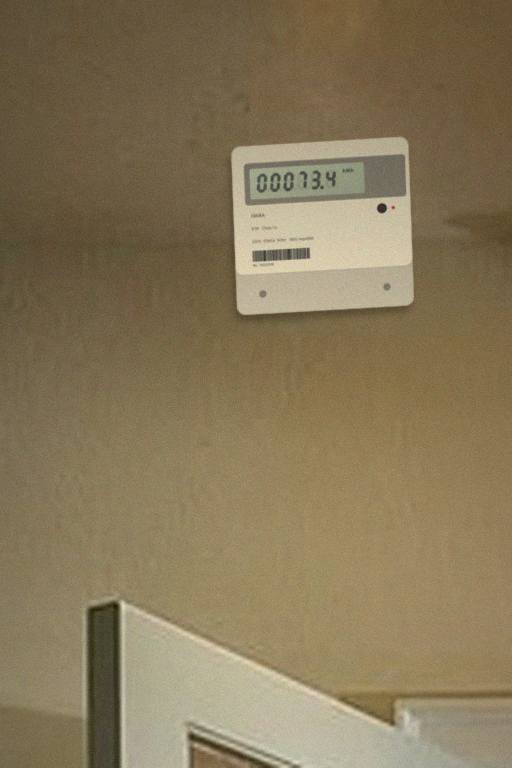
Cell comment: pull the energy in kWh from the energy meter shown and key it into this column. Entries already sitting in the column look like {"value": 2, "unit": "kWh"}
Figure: {"value": 73.4, "unit": "kWh"}
